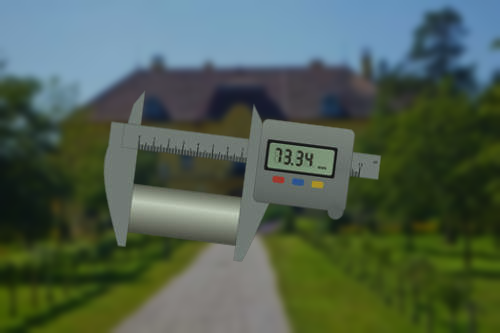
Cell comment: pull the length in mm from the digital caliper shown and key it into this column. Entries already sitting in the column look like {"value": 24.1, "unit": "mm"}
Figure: {"value": 73.34, "unit": "mm"}
